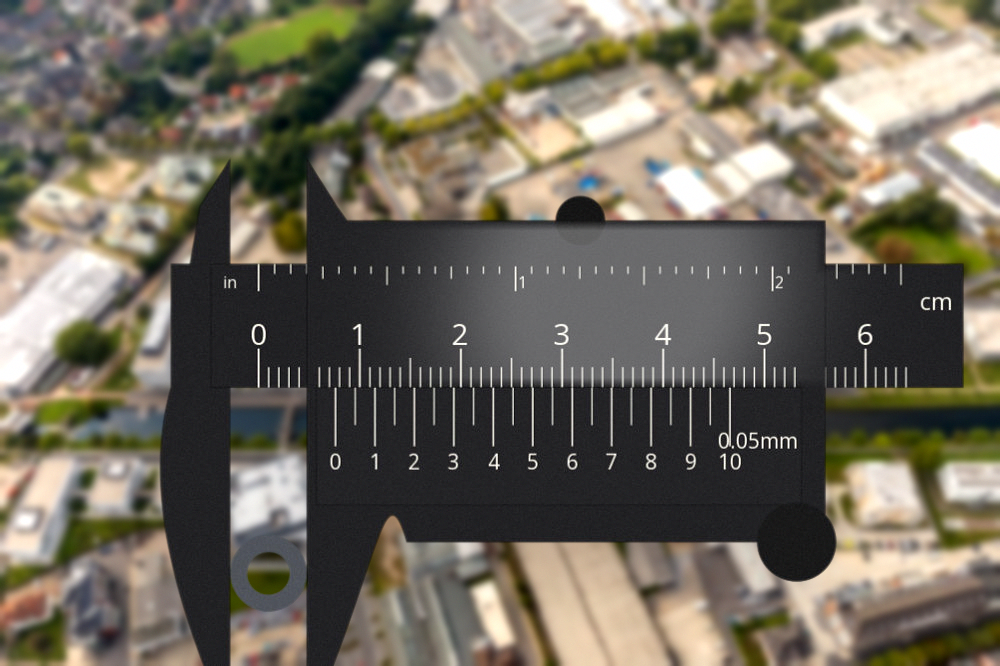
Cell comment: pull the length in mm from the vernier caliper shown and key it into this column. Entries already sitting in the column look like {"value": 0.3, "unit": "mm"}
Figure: {"value": 7.6, "unit": "mm"}
